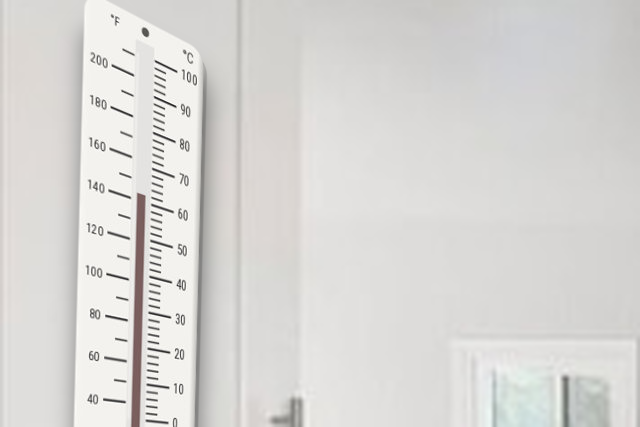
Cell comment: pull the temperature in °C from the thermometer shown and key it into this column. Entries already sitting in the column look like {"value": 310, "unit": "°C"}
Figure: {"value": 62, "unit": "°C"}
